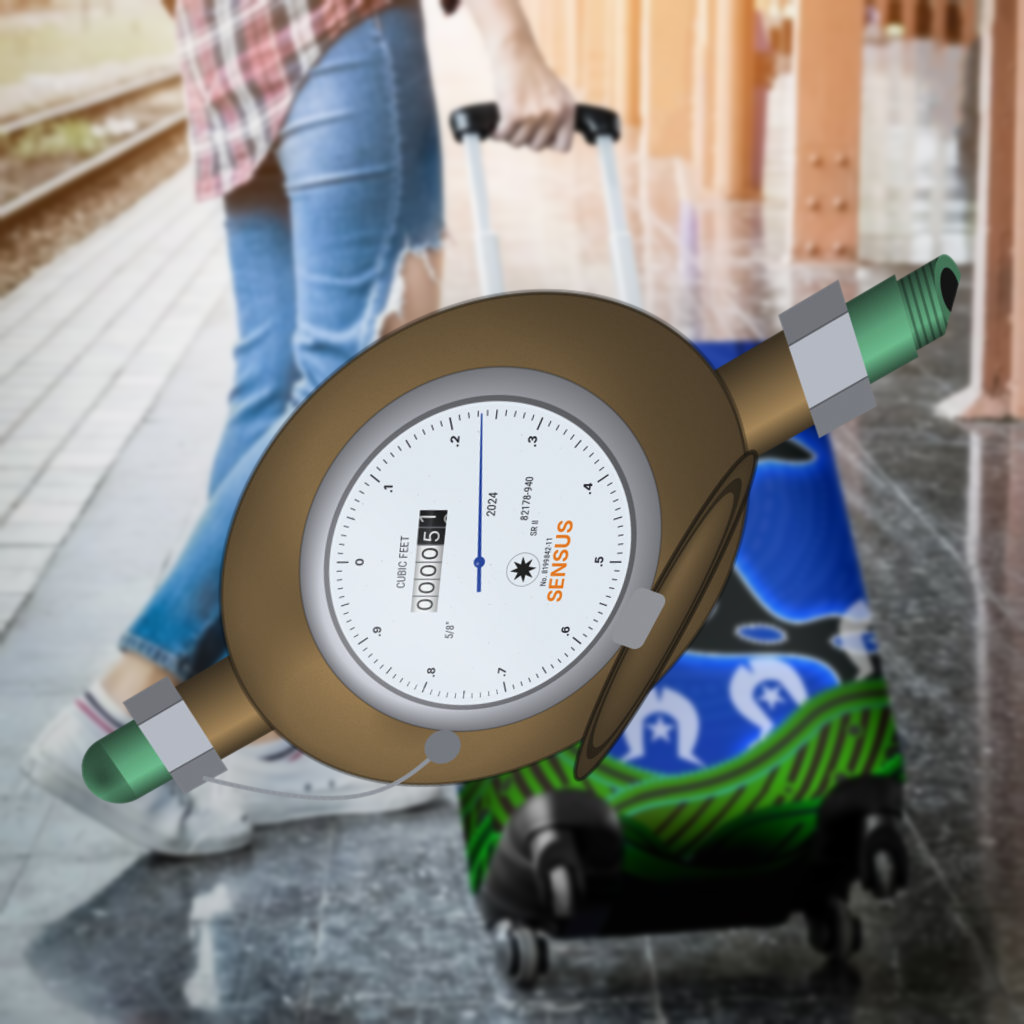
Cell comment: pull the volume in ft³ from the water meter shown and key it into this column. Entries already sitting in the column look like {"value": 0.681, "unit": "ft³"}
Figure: {"value": 51.23, "unit": "ft³"}
